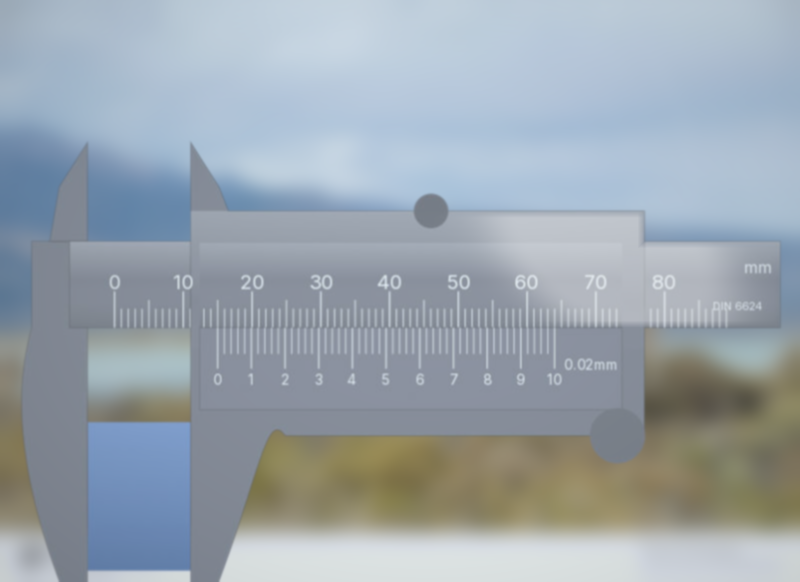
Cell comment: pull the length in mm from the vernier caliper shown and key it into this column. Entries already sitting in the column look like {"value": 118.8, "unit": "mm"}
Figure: {"value": 15.0, "unit": "mm"}
